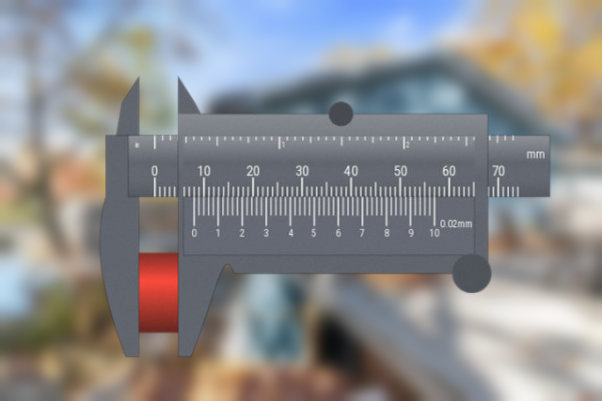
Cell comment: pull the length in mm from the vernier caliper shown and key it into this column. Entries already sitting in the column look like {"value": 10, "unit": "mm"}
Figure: {"value": 8.0, "unit": "mm"}
